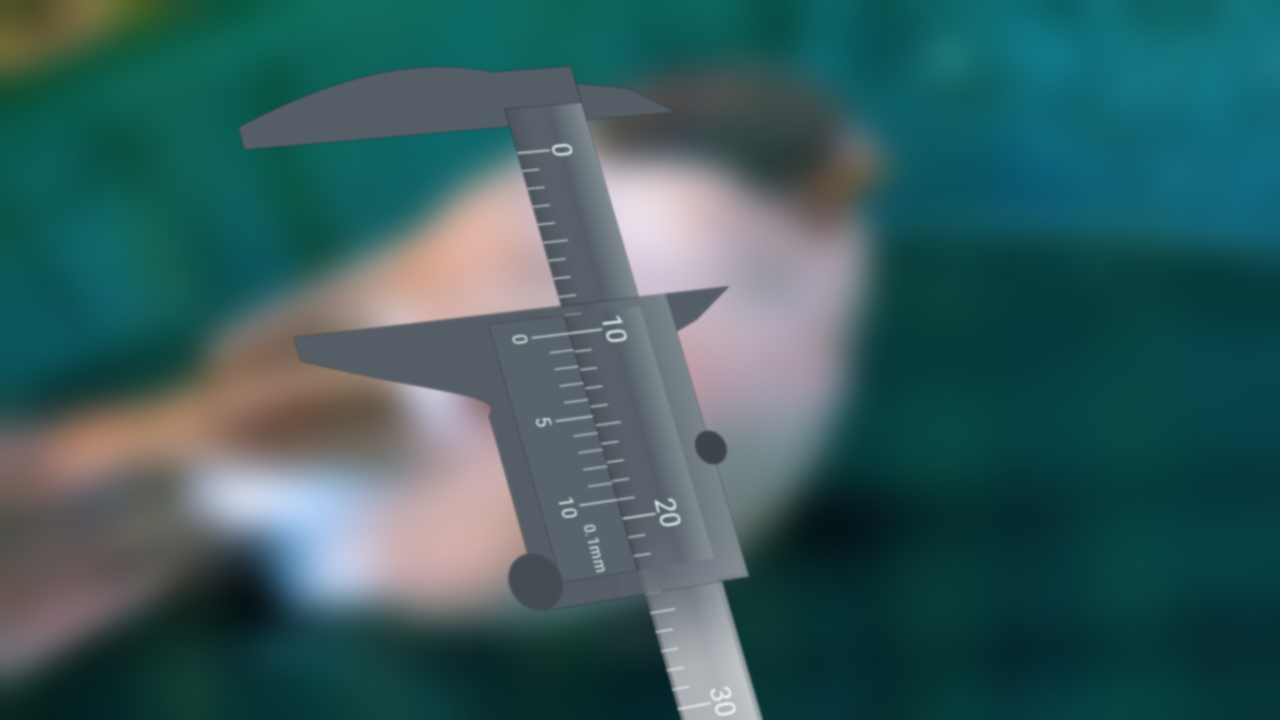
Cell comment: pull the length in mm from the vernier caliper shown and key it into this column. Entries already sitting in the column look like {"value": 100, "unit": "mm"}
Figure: {"value": 10.0, "unit": "mm"}
